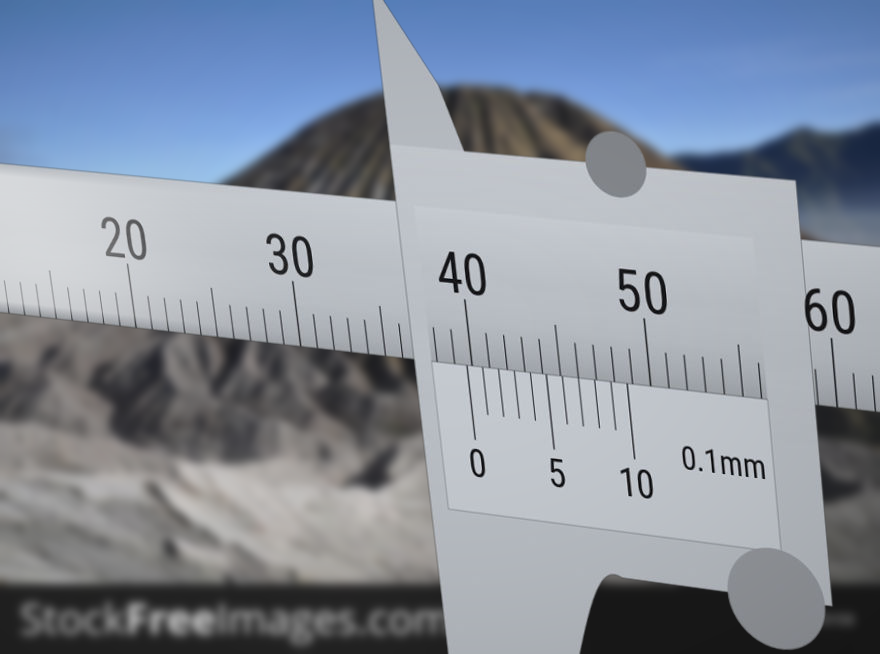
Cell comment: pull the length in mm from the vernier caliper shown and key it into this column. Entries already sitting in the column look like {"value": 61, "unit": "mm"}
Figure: {"value": 39.7, "unit": "mm"}
